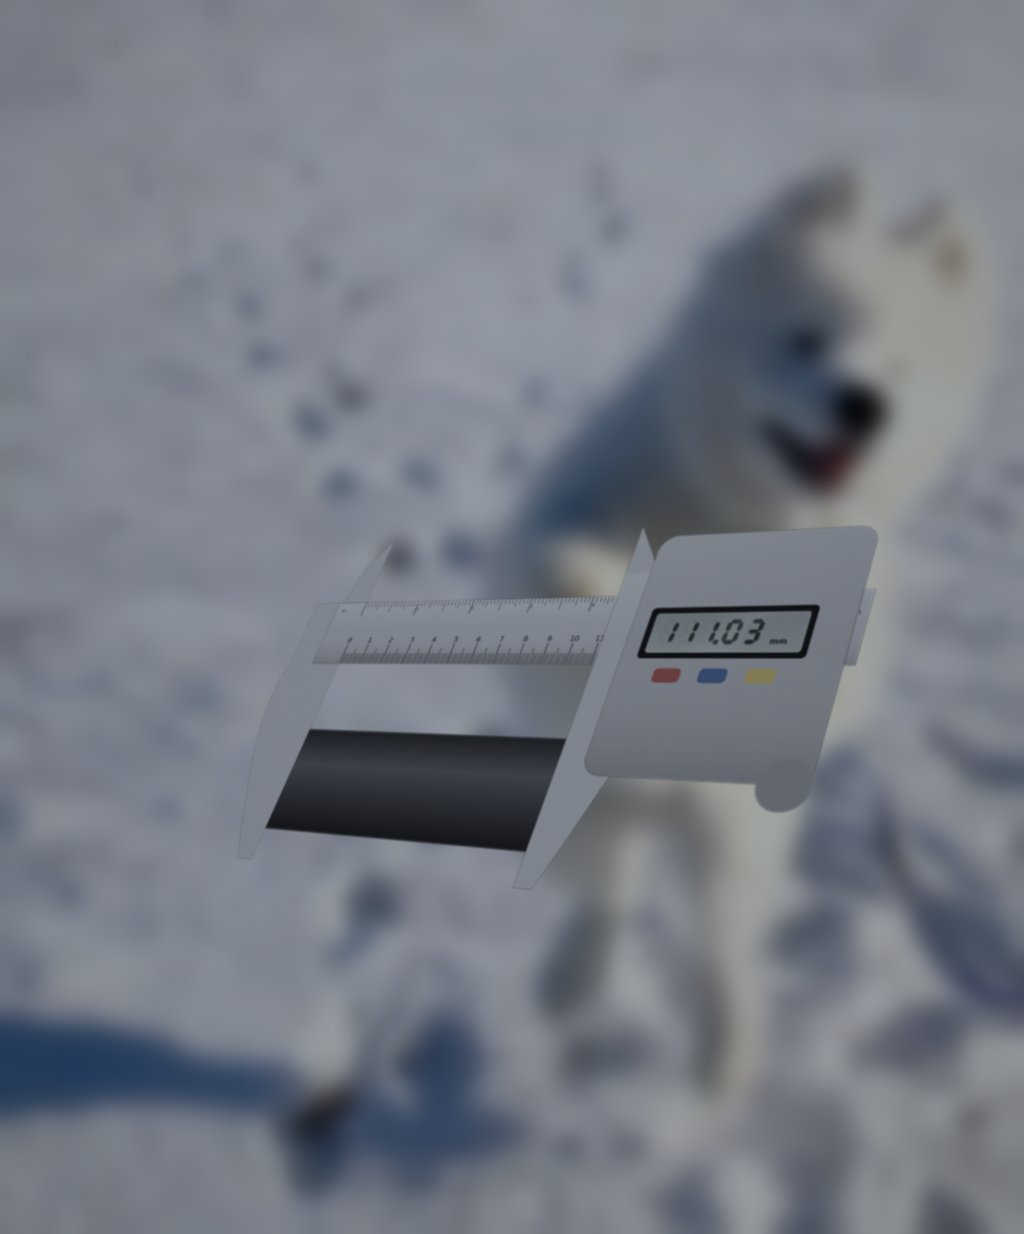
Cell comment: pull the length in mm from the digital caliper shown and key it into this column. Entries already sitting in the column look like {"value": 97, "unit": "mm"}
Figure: {"value": 111.03, "unit": "mm"}
